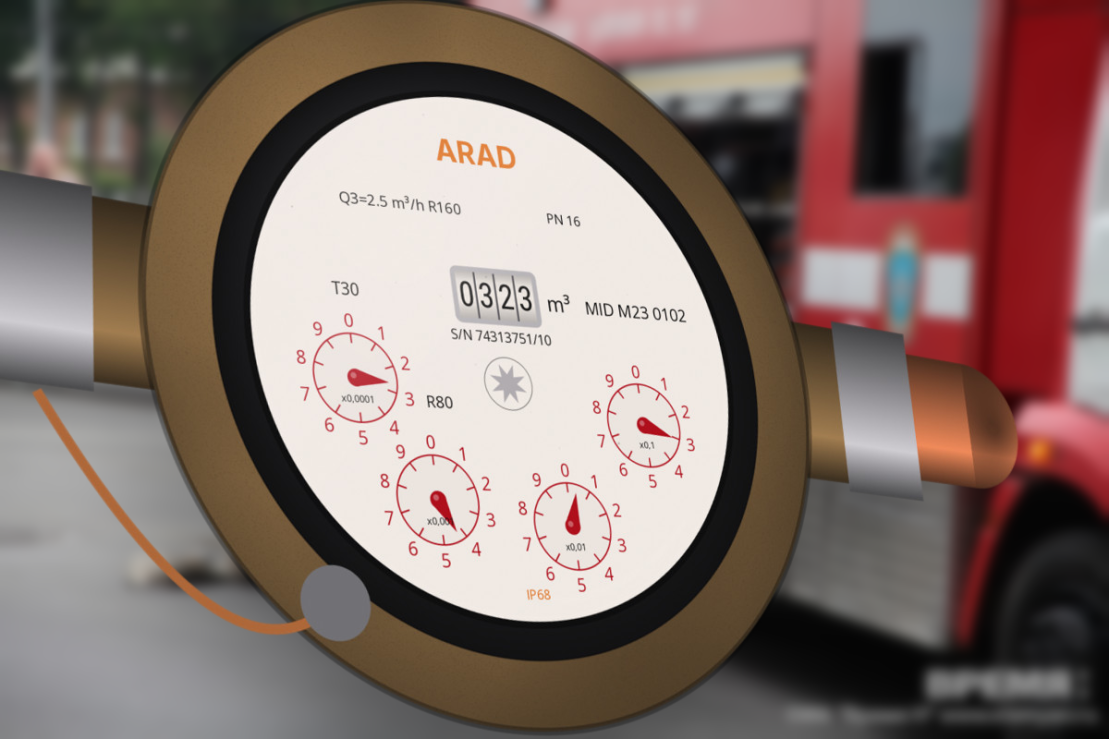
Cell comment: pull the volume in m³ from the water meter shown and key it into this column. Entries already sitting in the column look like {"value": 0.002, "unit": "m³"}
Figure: {"value": 323.3042, "unit": "m³"}
